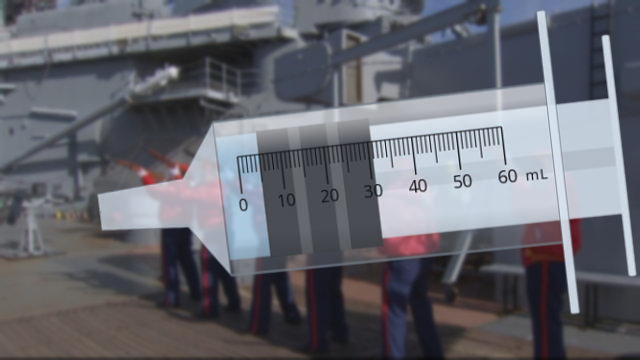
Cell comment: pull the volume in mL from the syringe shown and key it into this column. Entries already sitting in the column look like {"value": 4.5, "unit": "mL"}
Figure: {"value": 5, "unit": "mL"}
